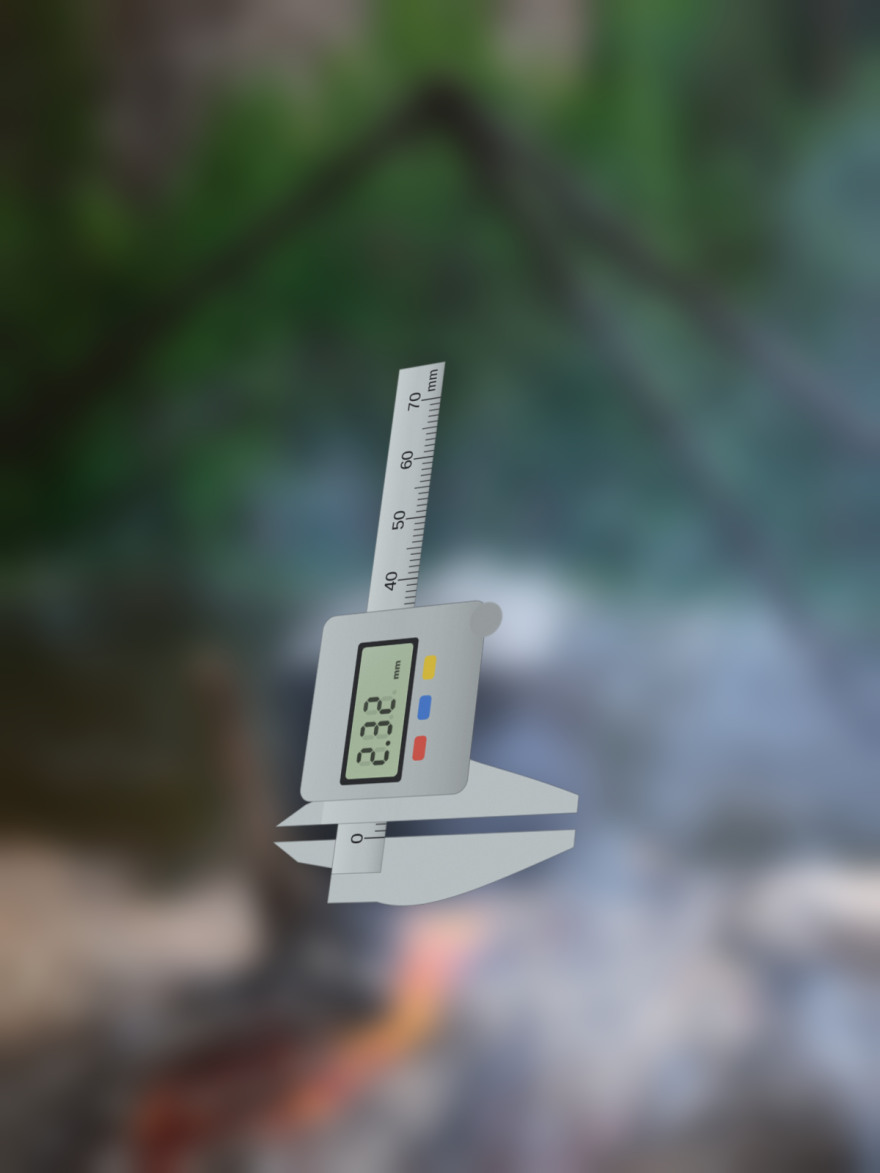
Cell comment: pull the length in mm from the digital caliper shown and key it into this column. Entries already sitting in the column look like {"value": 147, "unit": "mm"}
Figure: {"value": 2.32, "unit": "mm"}
